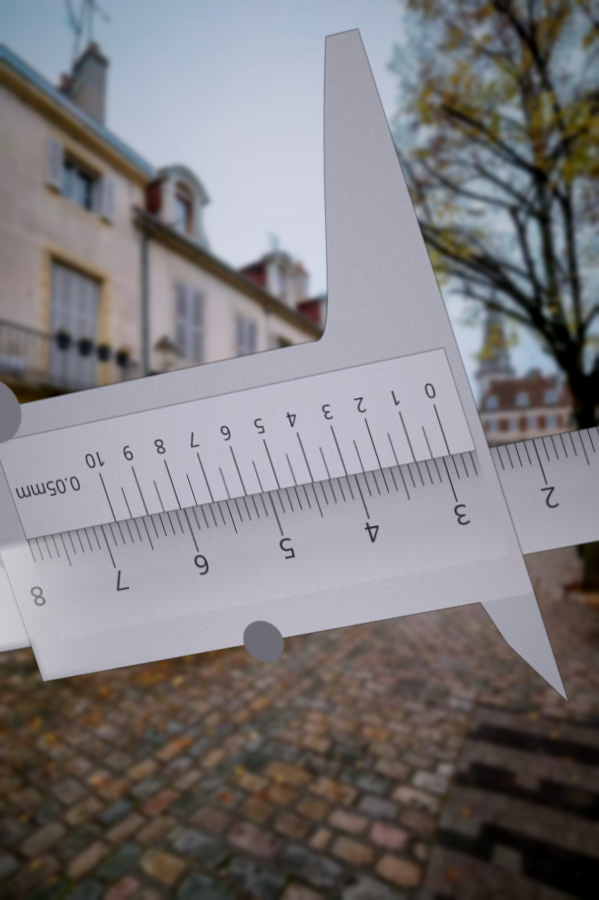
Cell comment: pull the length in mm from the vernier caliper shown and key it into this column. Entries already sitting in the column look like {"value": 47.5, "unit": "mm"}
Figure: {"value": 29.2, "unit": "mm"}
